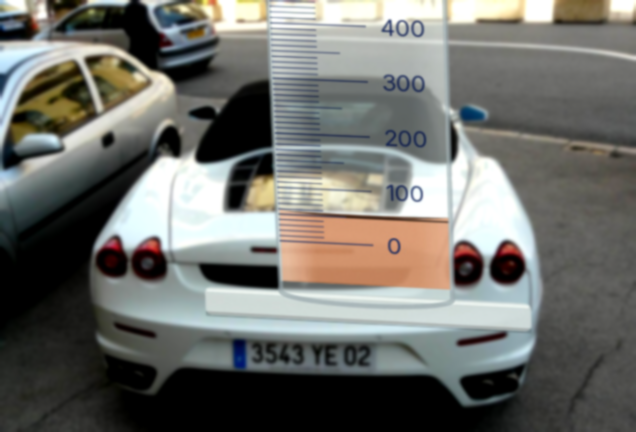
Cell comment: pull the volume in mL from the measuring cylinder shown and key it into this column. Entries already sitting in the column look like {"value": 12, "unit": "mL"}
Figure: {"value": 50, "unit": "mL"}
